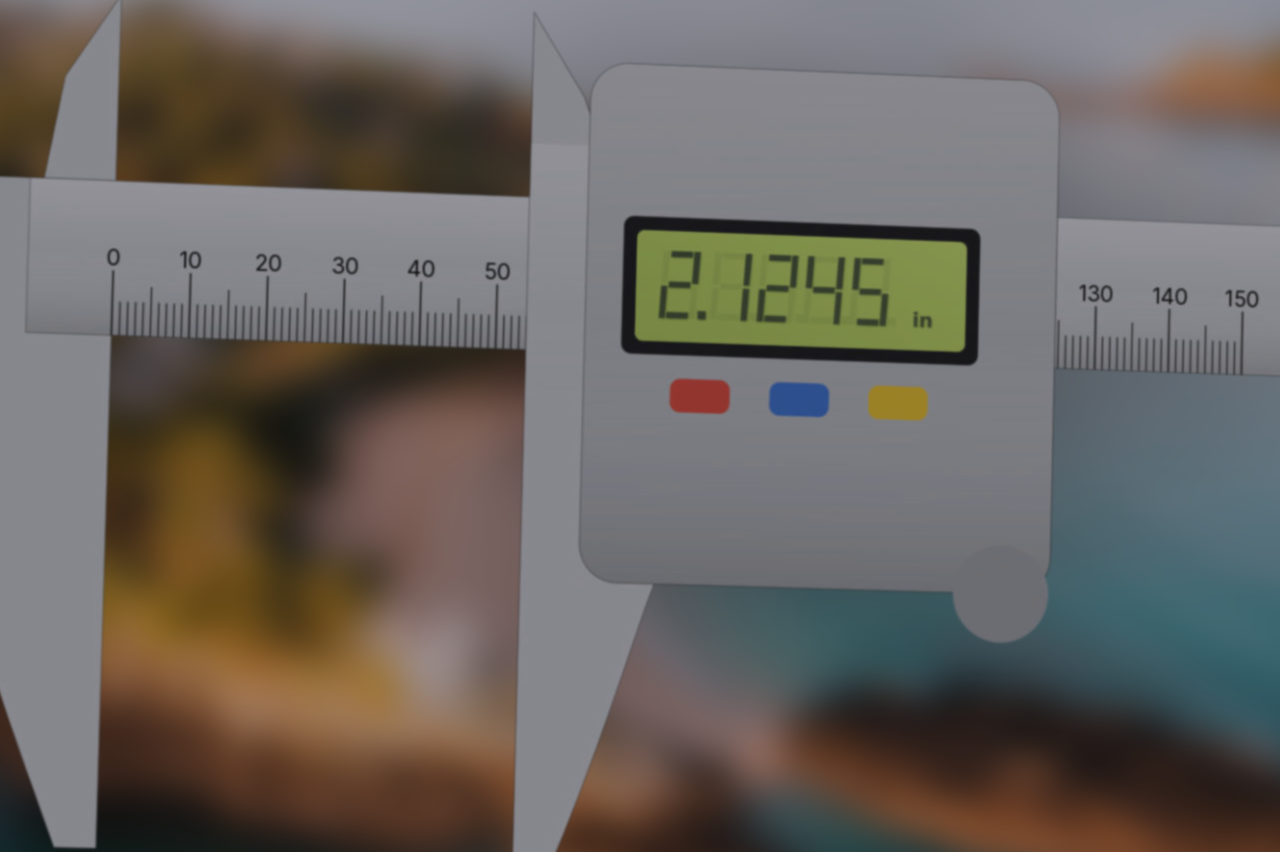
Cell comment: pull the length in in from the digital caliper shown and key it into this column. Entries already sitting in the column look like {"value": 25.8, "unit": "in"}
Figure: {"value": 2.1245, "unit": "in"}
